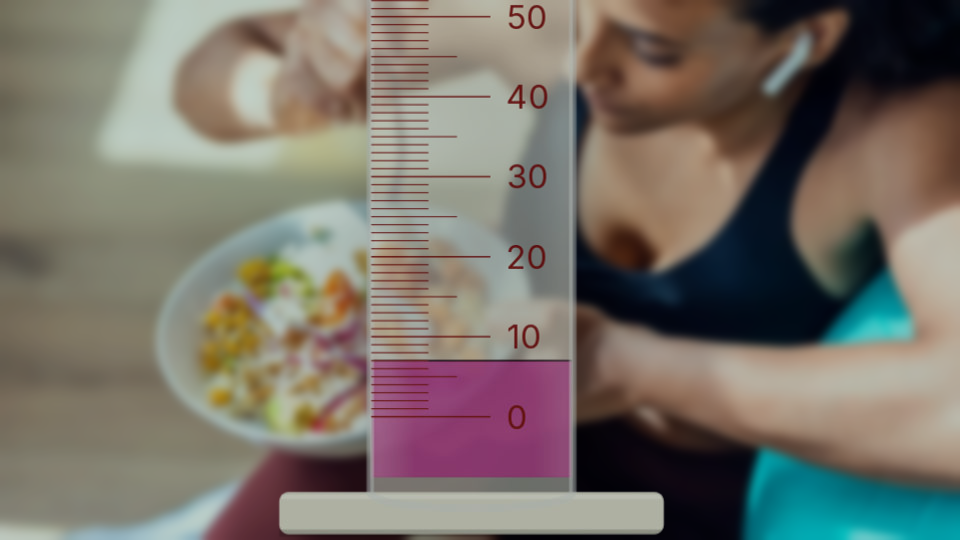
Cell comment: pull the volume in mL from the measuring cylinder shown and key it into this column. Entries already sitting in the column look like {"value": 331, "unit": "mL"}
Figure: {"value": 7, "unit": "mL"}
